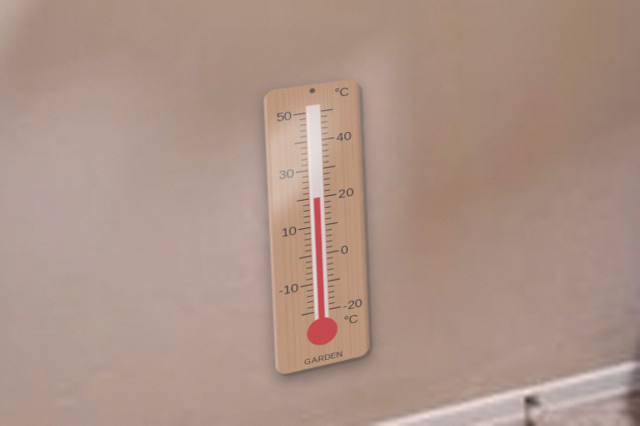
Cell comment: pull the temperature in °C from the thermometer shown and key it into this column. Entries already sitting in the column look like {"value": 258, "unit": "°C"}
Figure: {"value": 20, "unit": "°C"}
